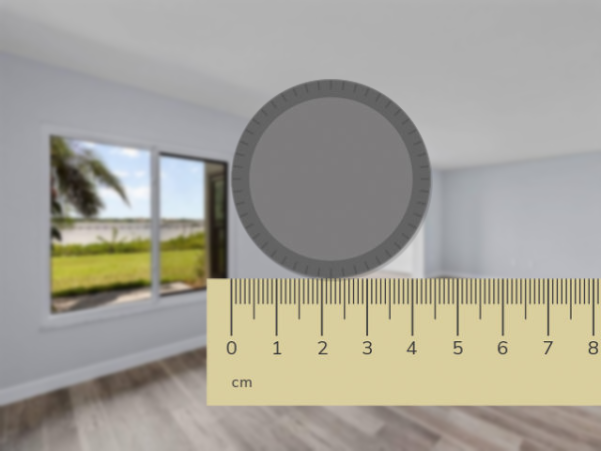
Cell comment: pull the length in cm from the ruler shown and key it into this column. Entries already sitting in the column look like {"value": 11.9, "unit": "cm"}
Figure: {"value": 4.4, "unit": "cm"}
